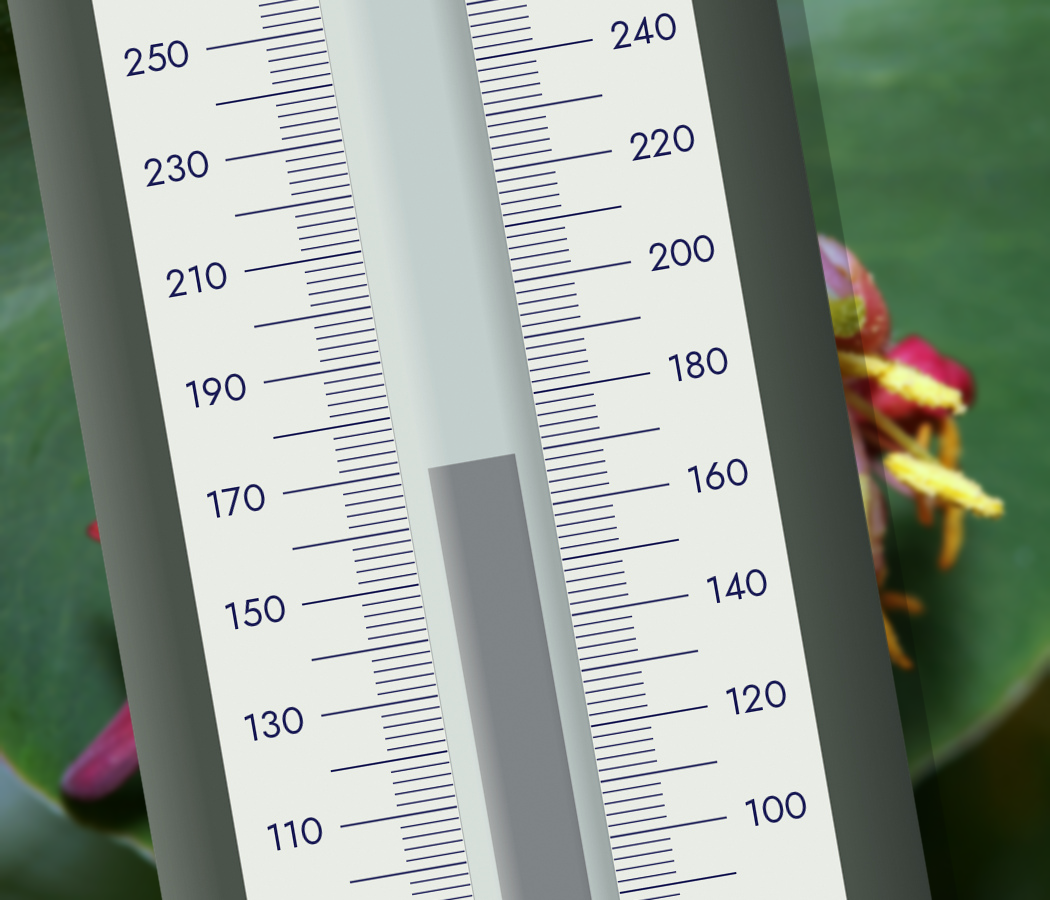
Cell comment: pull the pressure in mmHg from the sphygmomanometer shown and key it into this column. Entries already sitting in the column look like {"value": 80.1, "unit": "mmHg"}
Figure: {"value": 170, "unit": "mmHg"}
